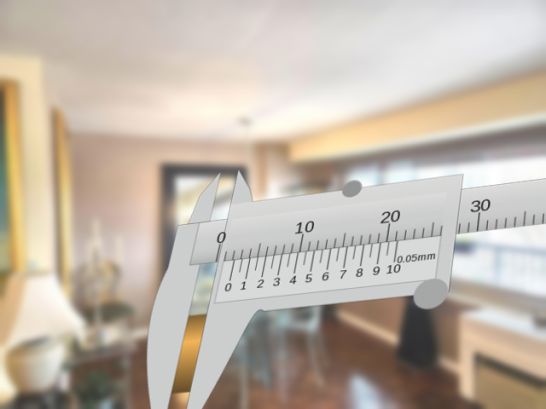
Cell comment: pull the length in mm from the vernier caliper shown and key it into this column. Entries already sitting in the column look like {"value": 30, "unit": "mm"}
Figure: {"value": 2.2, "unit": "mm"}
